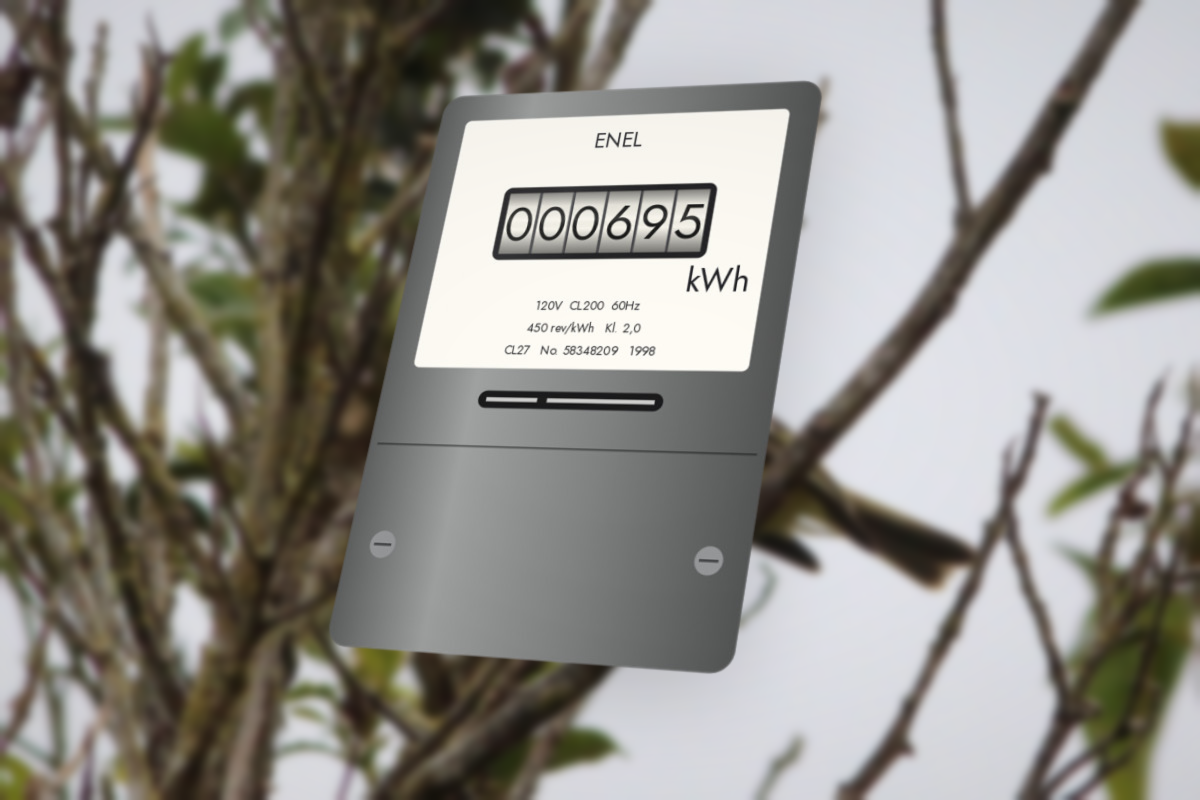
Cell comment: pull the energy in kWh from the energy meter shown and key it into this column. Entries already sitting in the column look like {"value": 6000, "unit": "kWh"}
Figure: {"value": 695, "unit": "kWh"}
